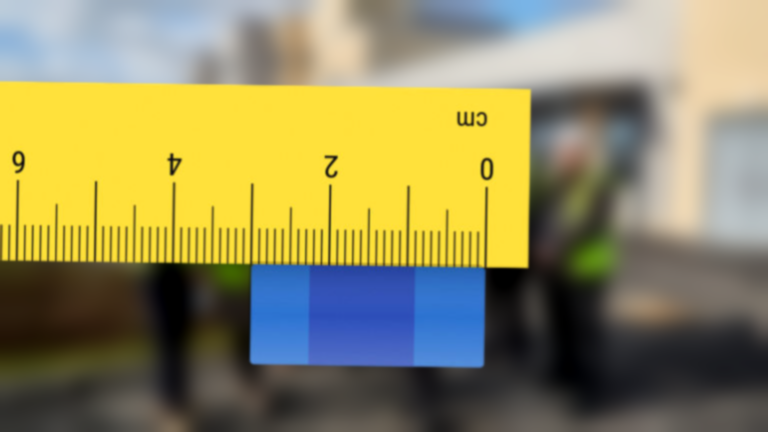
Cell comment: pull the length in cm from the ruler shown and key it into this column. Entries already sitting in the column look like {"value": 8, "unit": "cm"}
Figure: {"value": 3, "unit": "cm"}
